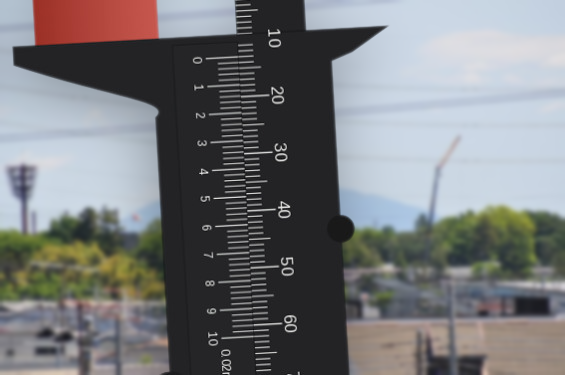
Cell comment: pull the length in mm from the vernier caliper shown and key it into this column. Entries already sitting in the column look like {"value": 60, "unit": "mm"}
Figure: {"value": 13.0, "unit": "mm"}
